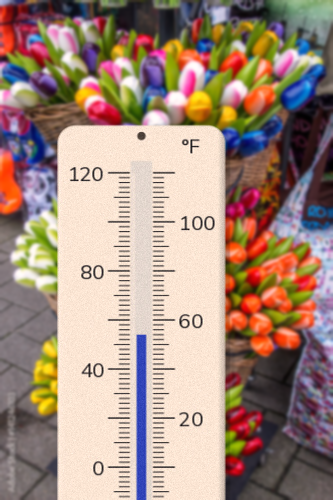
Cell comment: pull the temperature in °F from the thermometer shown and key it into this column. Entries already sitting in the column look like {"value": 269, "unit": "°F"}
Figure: {"value": 54, "unit": "°F"}
